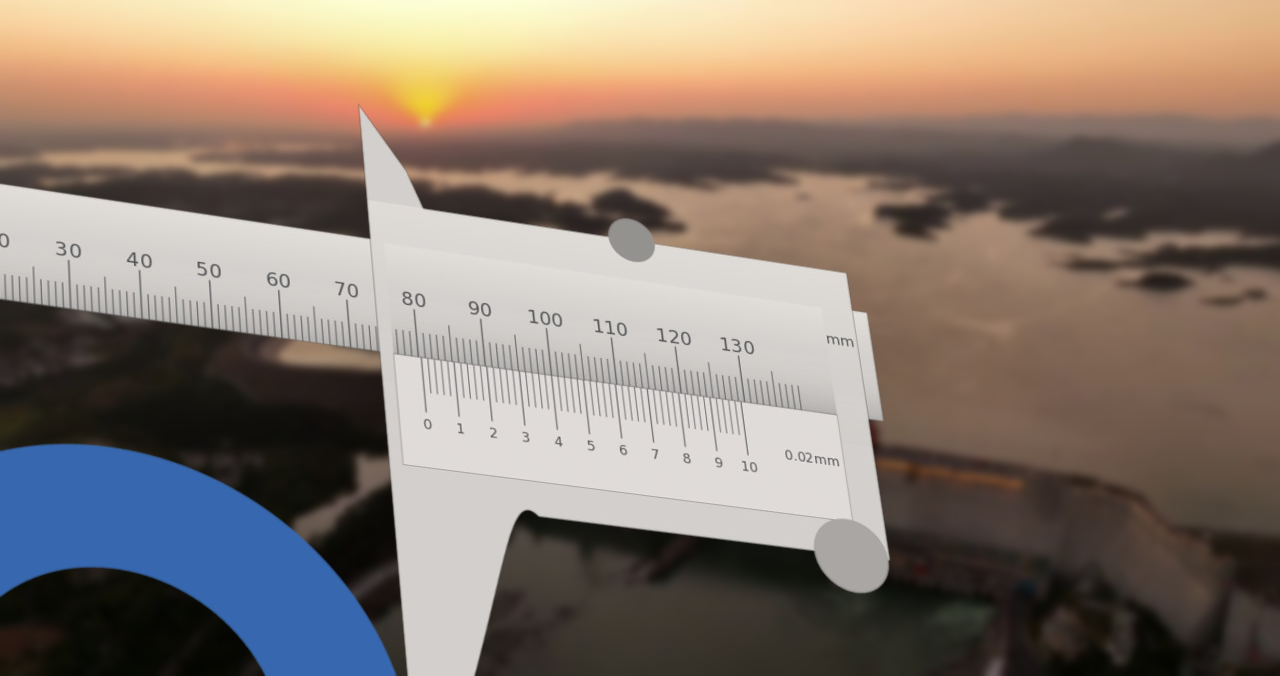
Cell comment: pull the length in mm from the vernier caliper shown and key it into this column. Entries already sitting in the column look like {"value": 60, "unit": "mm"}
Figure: {"value": 80.4, "unit": "mm"}
